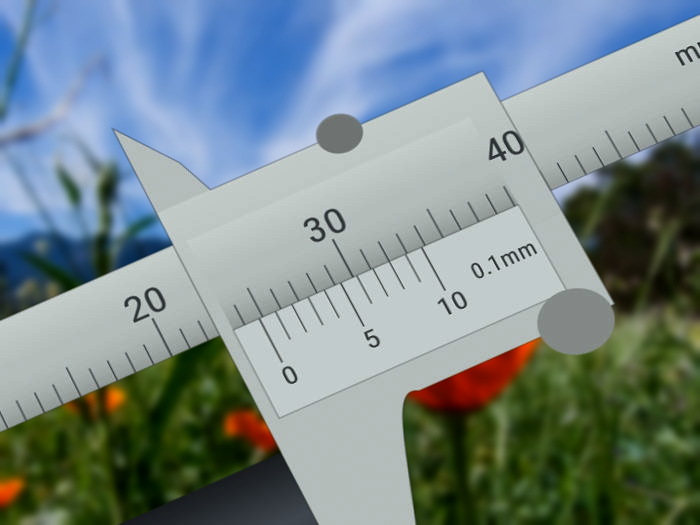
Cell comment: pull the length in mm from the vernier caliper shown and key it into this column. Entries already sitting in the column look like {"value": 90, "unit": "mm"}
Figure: {"value": 24.8, "unit": "mm"}
